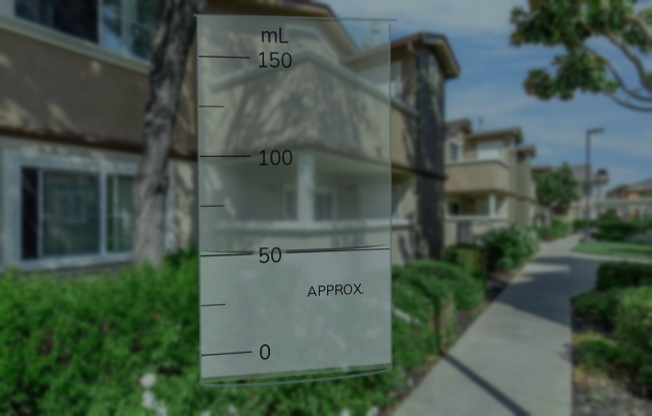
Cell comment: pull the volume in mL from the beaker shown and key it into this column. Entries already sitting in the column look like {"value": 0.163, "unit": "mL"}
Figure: {"value": 50, "unit": "mL"}
